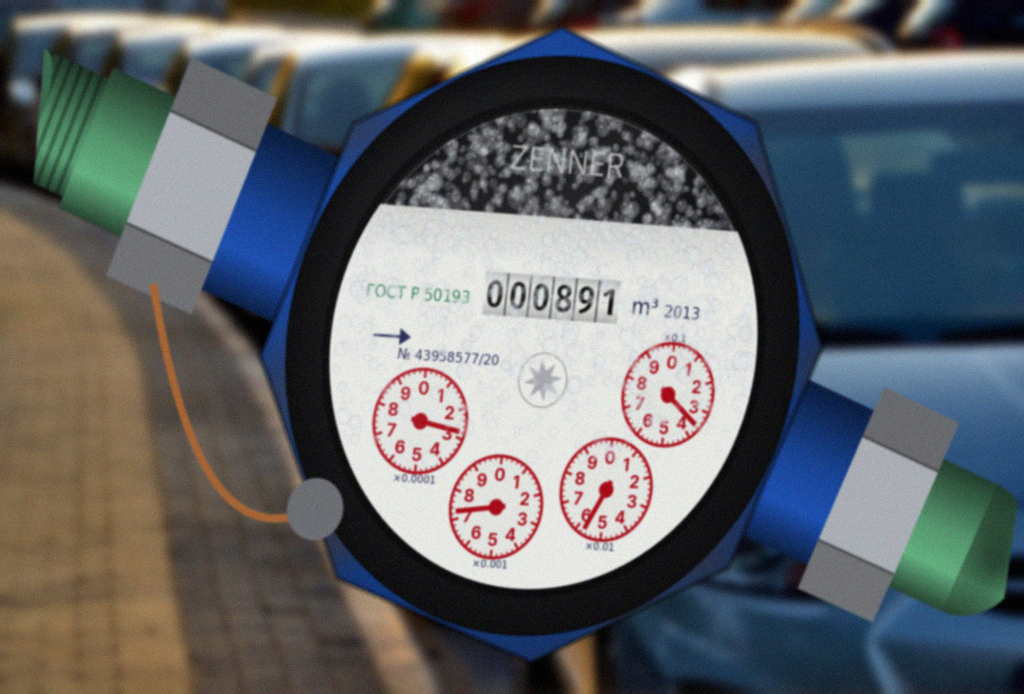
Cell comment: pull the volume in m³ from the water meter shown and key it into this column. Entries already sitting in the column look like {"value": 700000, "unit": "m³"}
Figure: {"value": 891.3572, "unit": "m³"}
